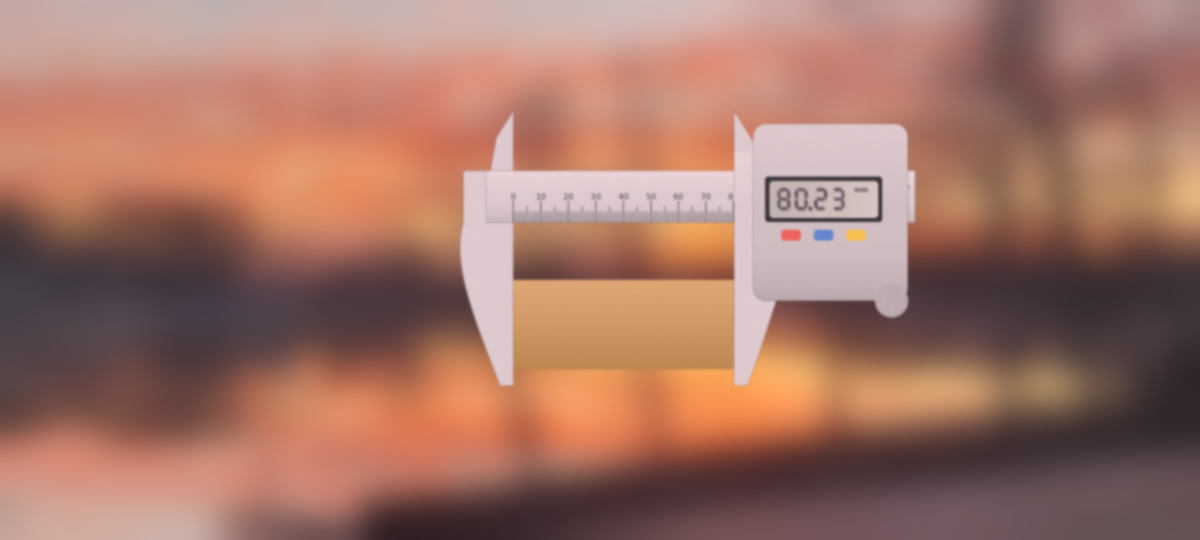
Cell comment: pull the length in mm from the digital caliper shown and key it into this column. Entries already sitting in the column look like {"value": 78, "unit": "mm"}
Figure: {"value": 80.23, "unit": "mm"}
